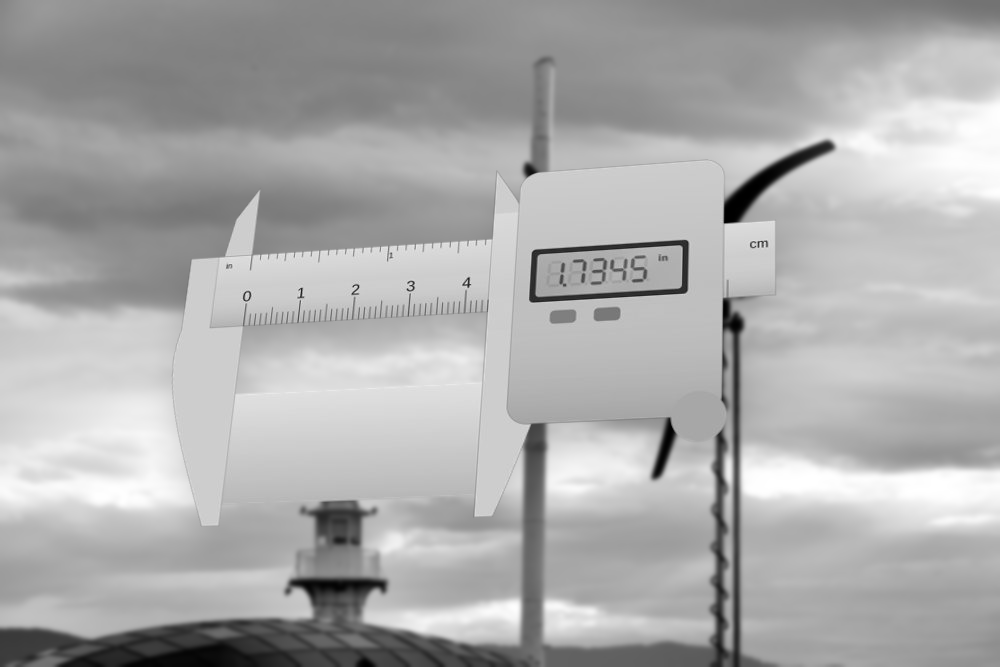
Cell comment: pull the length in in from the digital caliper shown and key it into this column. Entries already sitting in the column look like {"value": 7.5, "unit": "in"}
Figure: {"value": 1.7345, "unit": "in"}
